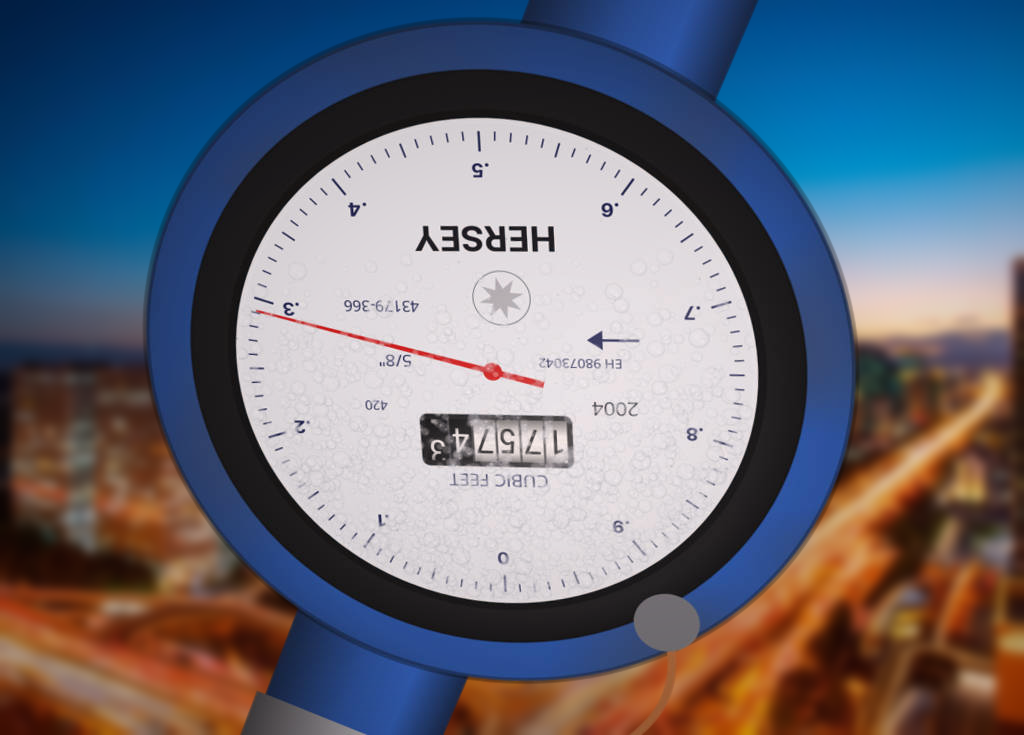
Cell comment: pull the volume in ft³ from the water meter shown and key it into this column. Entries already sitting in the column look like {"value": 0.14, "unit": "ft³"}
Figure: {"value": 175743.29, "unit": "ft³"}
